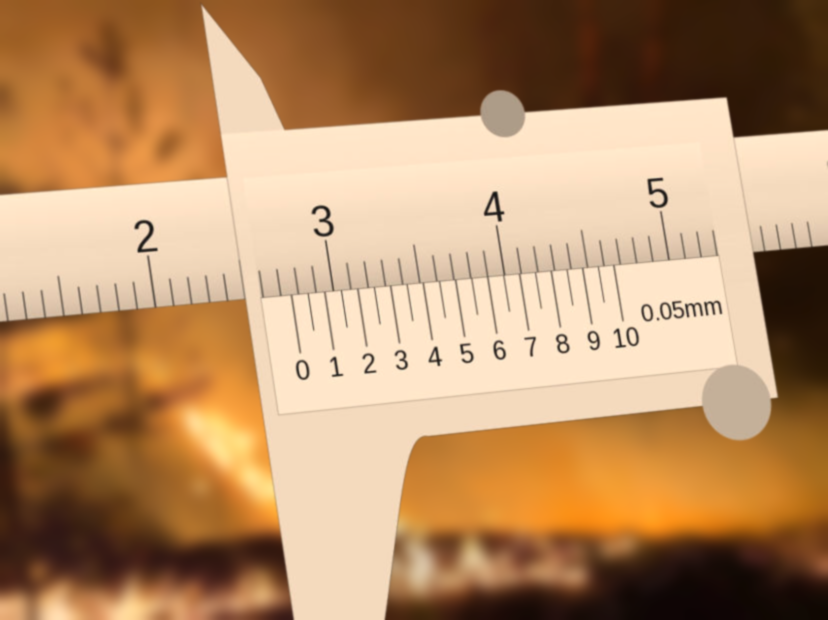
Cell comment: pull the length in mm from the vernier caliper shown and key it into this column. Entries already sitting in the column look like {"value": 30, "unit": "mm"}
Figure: {"value": 27.6, "unit": "mm"}
